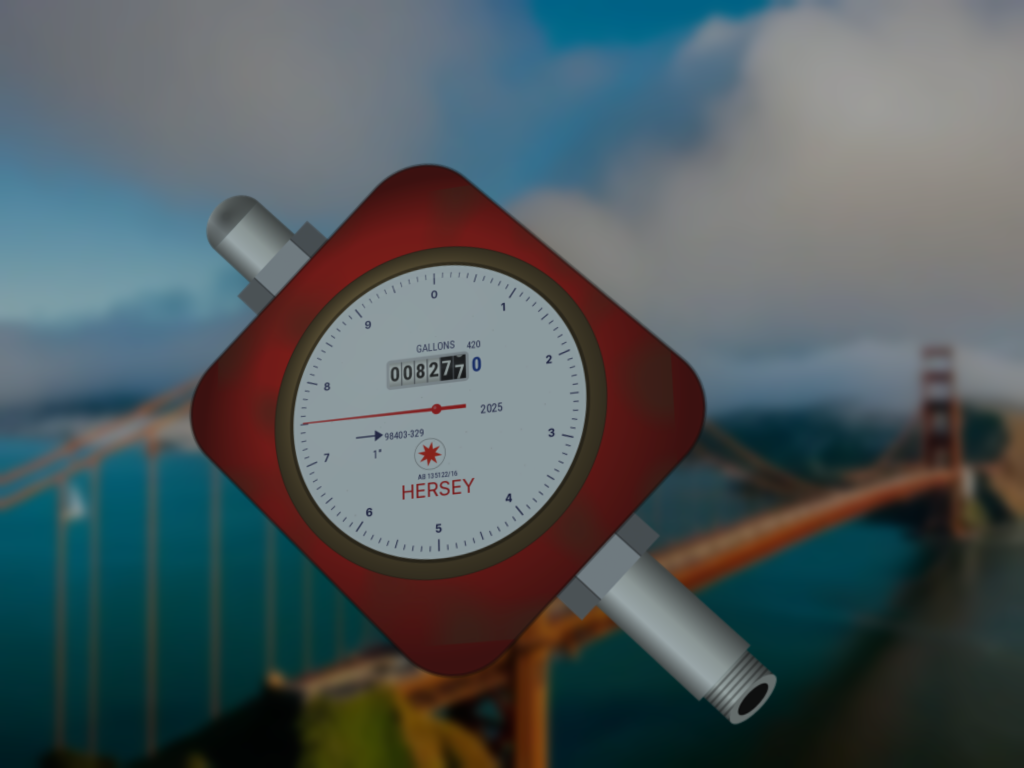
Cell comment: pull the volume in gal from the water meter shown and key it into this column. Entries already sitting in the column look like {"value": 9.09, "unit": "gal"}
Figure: {"value": 82767.5, "unit": "gal"}
